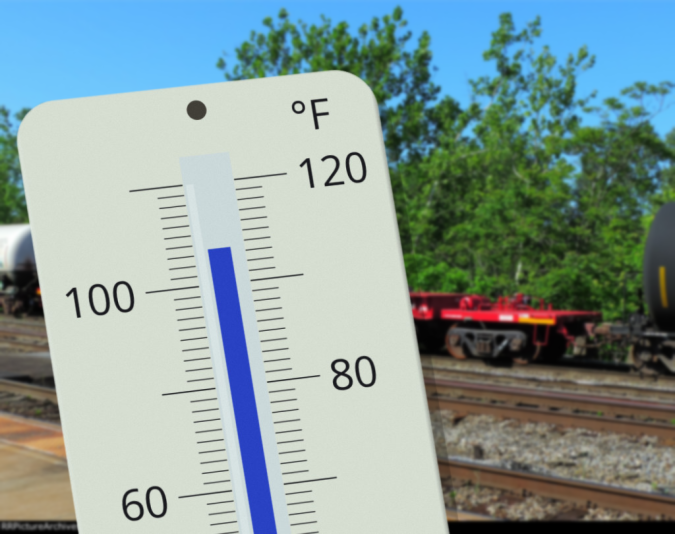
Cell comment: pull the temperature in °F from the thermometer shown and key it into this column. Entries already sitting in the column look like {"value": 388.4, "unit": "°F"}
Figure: {"value": 107, "unit": "°F"}
